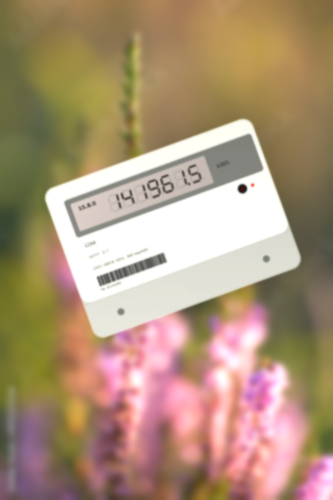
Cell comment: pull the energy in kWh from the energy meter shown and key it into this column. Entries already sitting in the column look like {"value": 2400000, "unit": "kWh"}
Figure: {"value": 141961.5, "unit": "kWh"}
